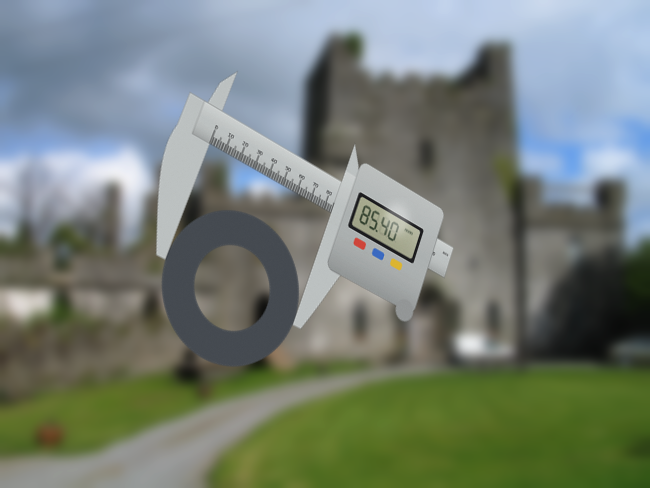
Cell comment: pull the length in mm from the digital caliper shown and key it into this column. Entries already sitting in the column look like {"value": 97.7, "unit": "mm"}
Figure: {"value": 85.40, "unit": "mm"}
